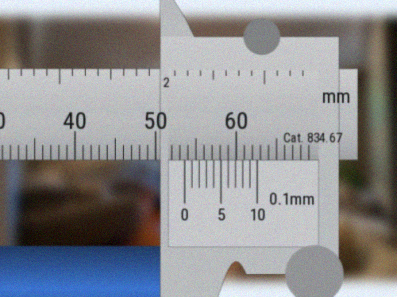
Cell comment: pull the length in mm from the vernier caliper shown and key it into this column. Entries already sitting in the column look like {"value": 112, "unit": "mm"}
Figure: {"value": 53.6, "unit": "mm"}
